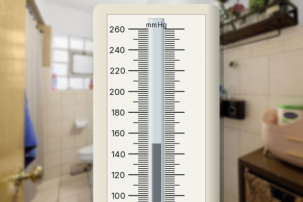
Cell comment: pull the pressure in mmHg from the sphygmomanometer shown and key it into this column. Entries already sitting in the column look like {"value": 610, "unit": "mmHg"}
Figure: {"value": 150, "unit": "mmHg"}
